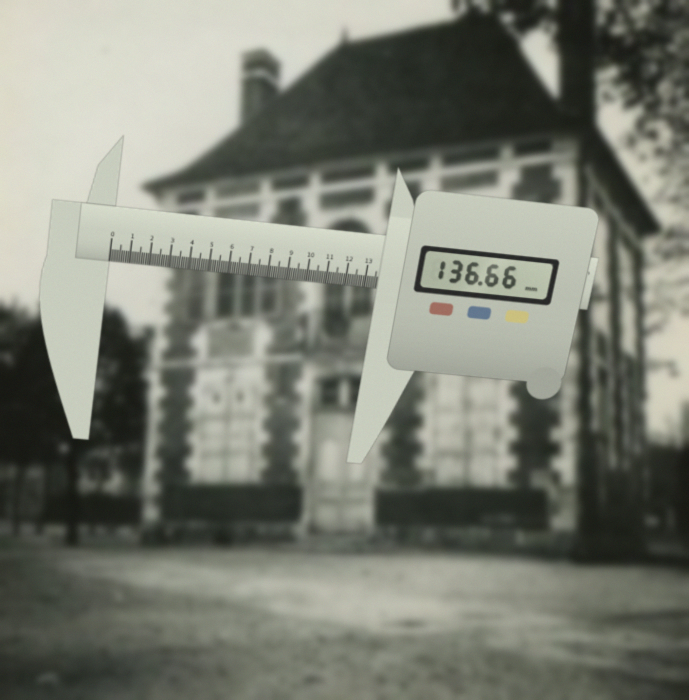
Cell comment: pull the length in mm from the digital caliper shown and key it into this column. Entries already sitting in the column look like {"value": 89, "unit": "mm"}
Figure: {"value": 136.66, "unit": "mm"}
